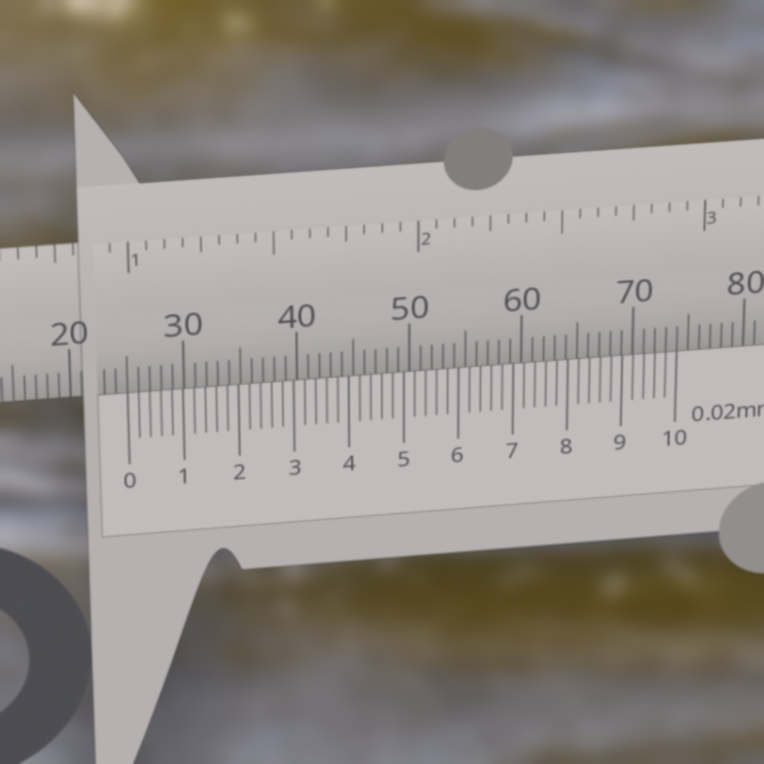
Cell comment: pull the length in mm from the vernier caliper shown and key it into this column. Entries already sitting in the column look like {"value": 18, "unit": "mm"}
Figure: {"value": 25.0, "unit": "mm"}
